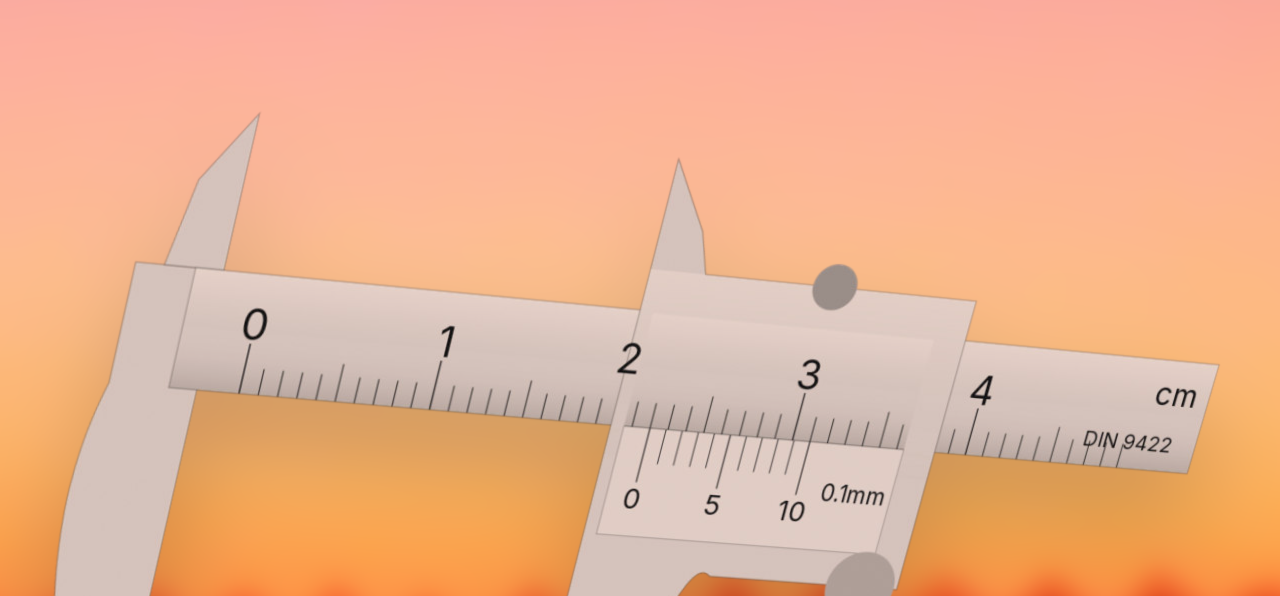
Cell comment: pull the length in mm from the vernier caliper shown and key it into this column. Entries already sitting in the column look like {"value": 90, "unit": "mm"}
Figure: {"value": 22.0, "unit": "mm"}
